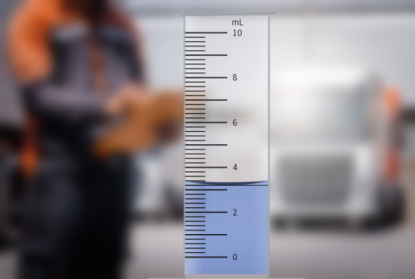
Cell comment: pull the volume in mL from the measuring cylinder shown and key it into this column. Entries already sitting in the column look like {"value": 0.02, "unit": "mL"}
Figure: {"value": 3.2, "unit": "mL"}
